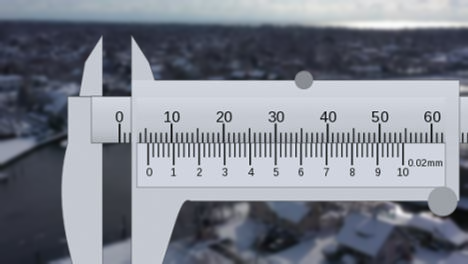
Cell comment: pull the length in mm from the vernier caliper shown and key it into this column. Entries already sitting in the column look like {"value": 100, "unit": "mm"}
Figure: {"value": 5.5, "unit": "mm"}
